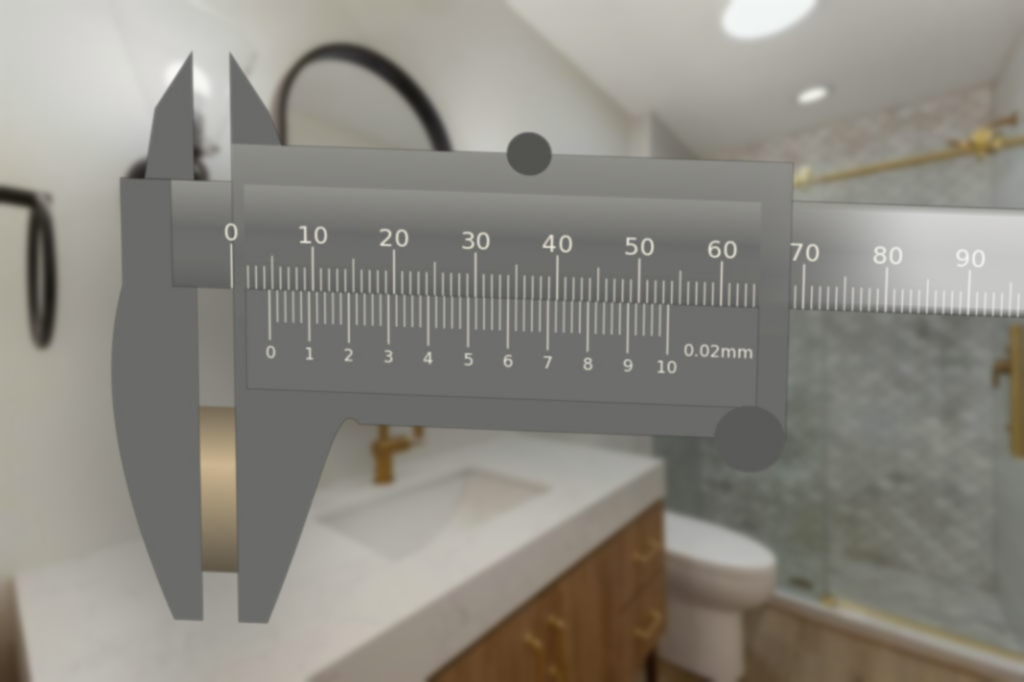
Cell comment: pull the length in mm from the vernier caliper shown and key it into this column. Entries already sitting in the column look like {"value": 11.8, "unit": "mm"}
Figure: {"value": 4.6, "unit": "mm"}
